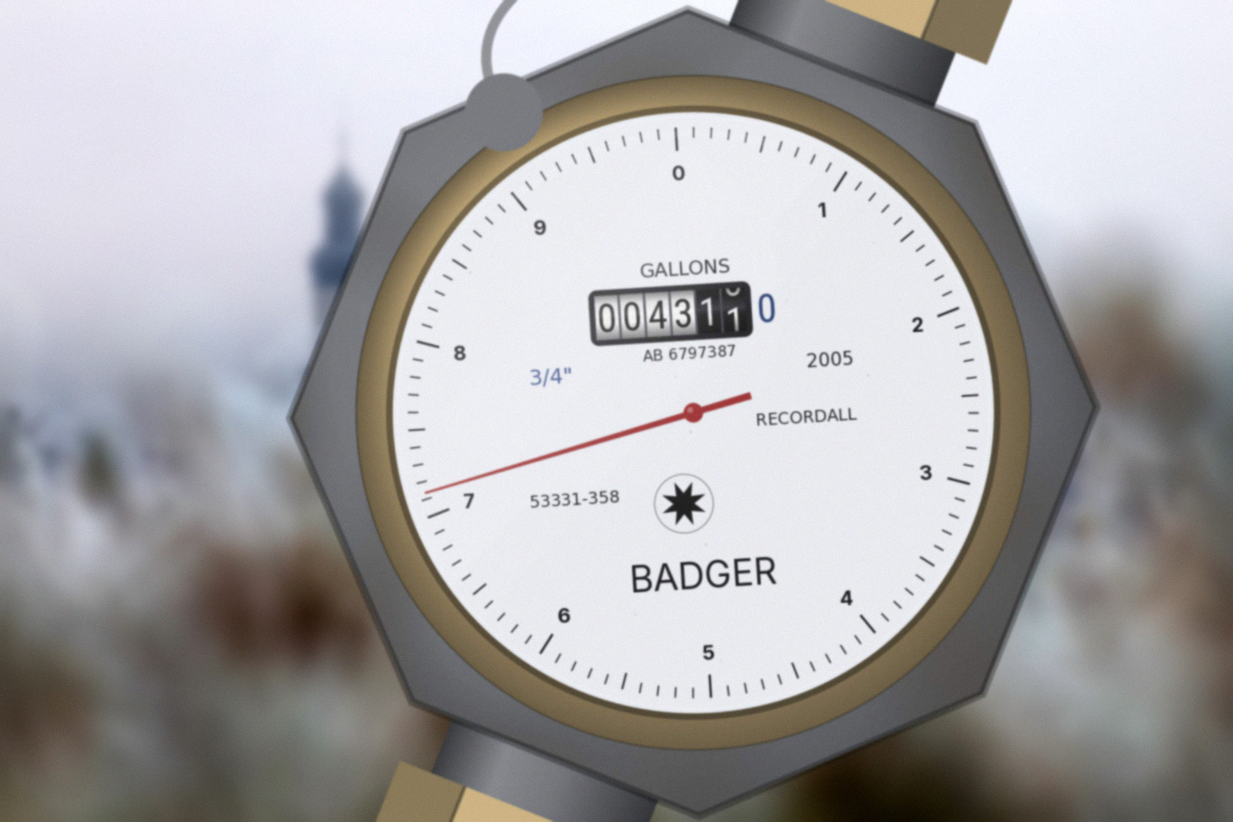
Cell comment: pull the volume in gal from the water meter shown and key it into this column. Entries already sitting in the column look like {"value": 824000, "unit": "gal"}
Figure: {"value": 43107.1, "unit": "gal"}
